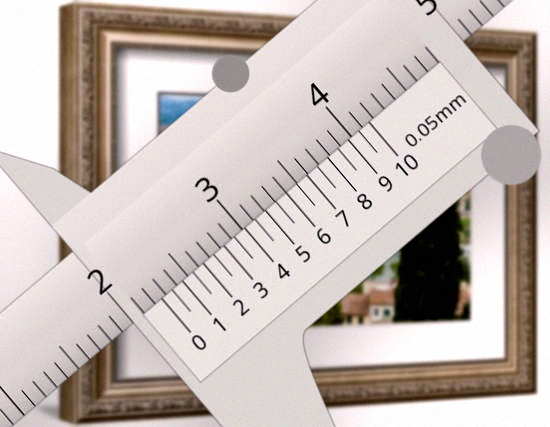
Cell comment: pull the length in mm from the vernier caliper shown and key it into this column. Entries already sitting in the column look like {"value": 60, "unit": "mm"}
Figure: {"value": 22.6, "unit": "mm"}
